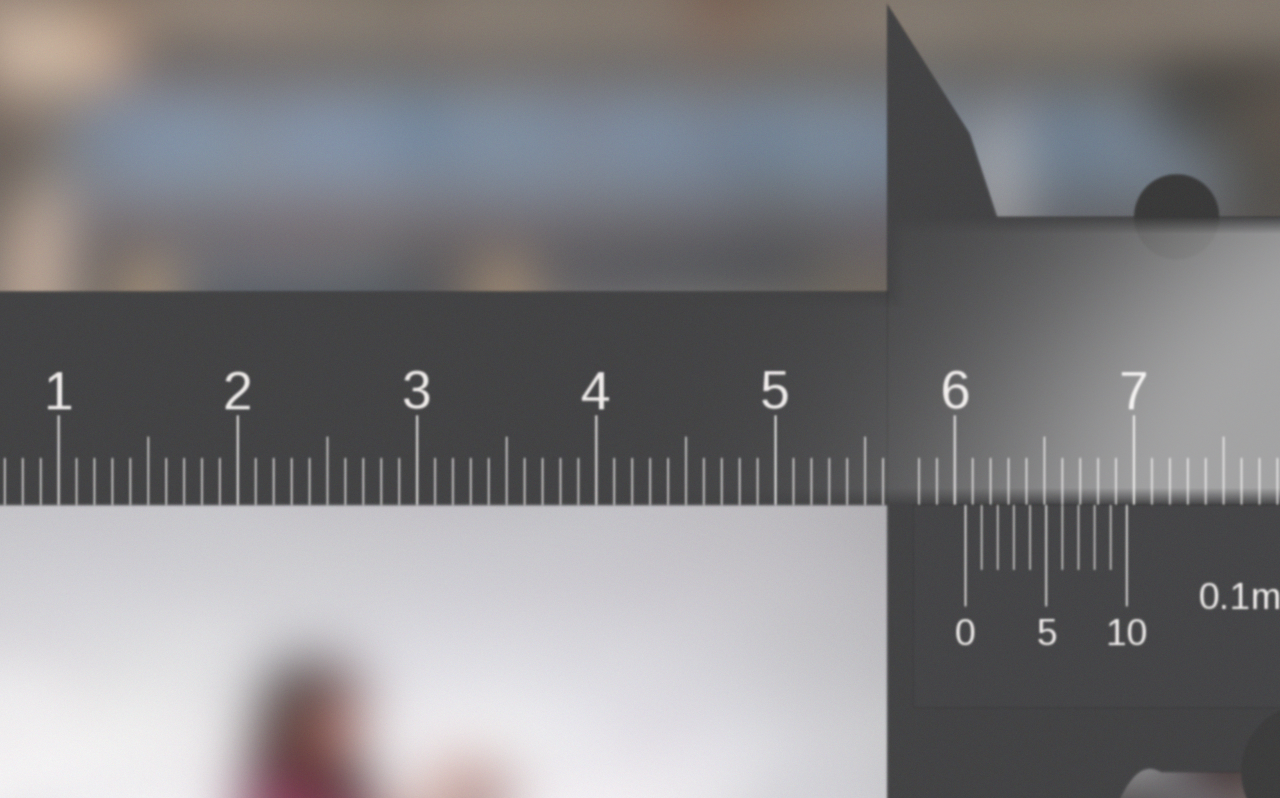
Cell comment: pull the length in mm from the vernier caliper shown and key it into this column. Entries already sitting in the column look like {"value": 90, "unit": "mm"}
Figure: {"value": 60.6, "unit": "mm"}
